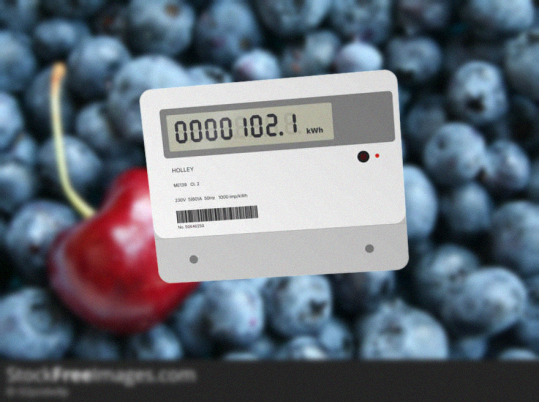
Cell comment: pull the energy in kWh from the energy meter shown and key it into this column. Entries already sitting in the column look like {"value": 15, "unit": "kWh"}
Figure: {"value": 102.1, "unit": "kWh"}
